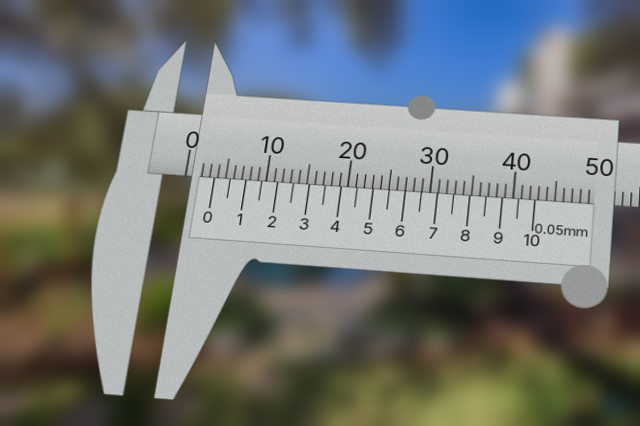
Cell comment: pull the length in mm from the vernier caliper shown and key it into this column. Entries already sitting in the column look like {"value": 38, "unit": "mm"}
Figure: {"value": 3.6, "unit": "mm"}
